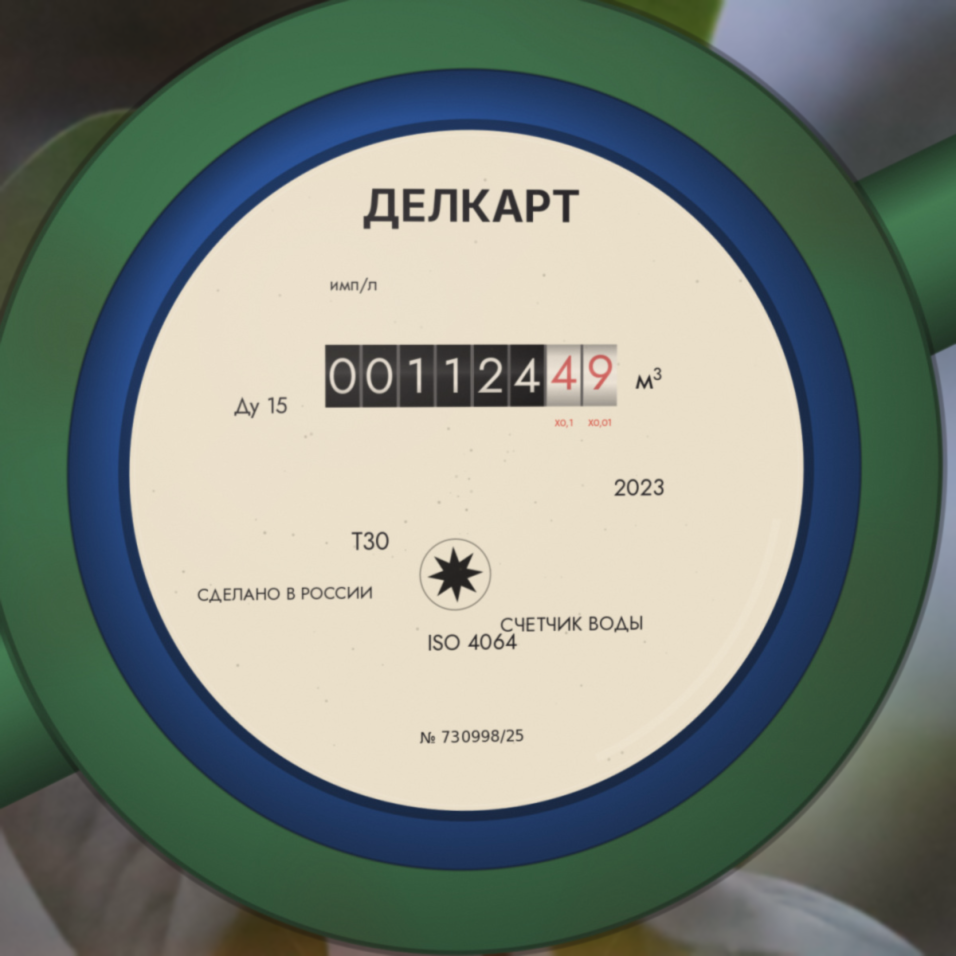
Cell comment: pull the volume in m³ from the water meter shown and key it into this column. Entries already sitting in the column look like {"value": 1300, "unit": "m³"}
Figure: {"value": 1124.49, "unit": "m³"}
